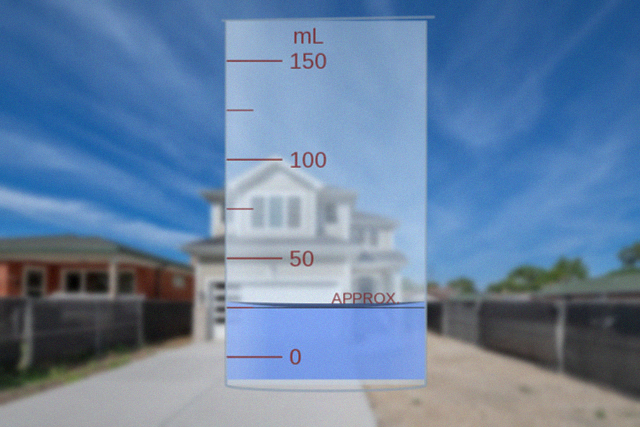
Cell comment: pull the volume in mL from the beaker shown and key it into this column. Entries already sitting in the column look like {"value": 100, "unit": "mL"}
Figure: {"value": 25, "unit": "mL"}
